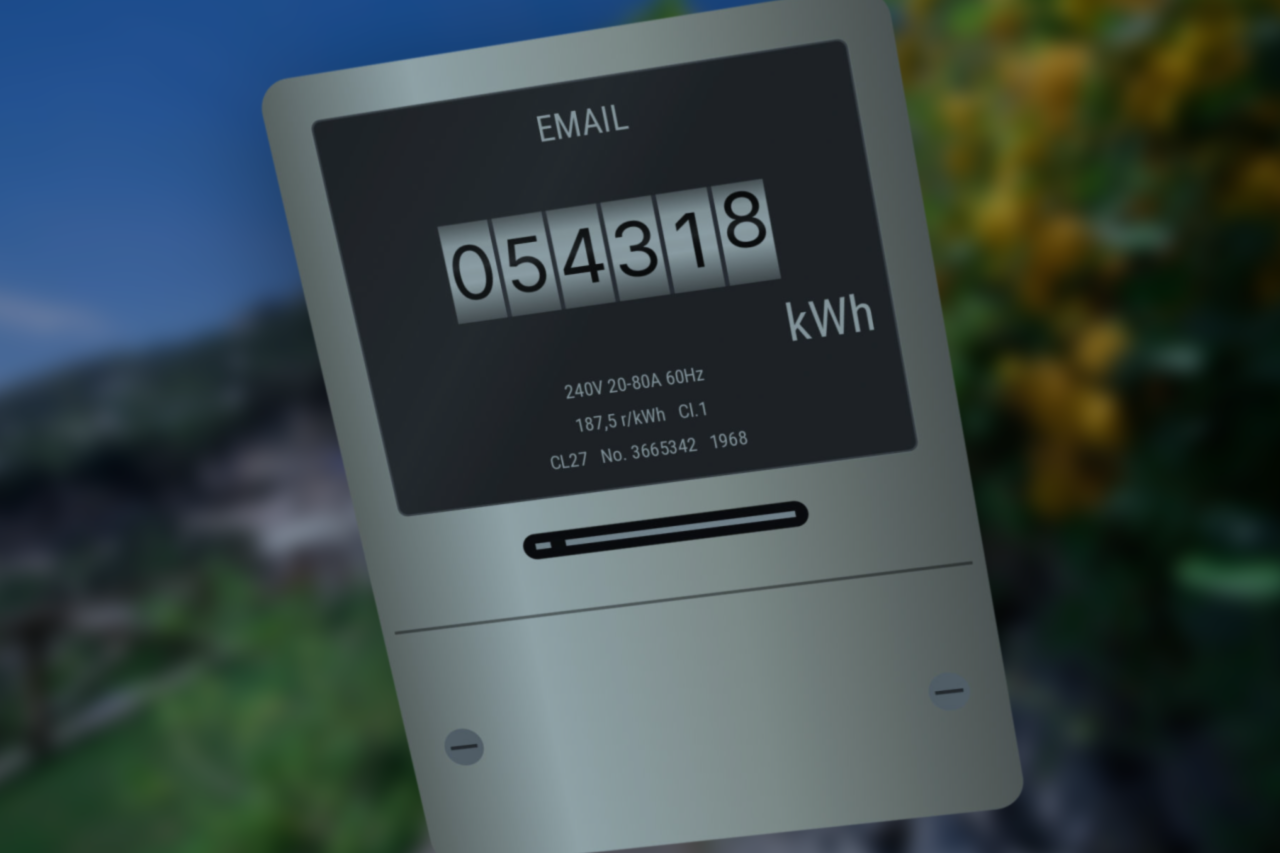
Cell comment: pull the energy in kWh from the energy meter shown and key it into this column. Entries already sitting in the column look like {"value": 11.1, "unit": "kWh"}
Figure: {"value": 54318, "unit": "kWh"}
